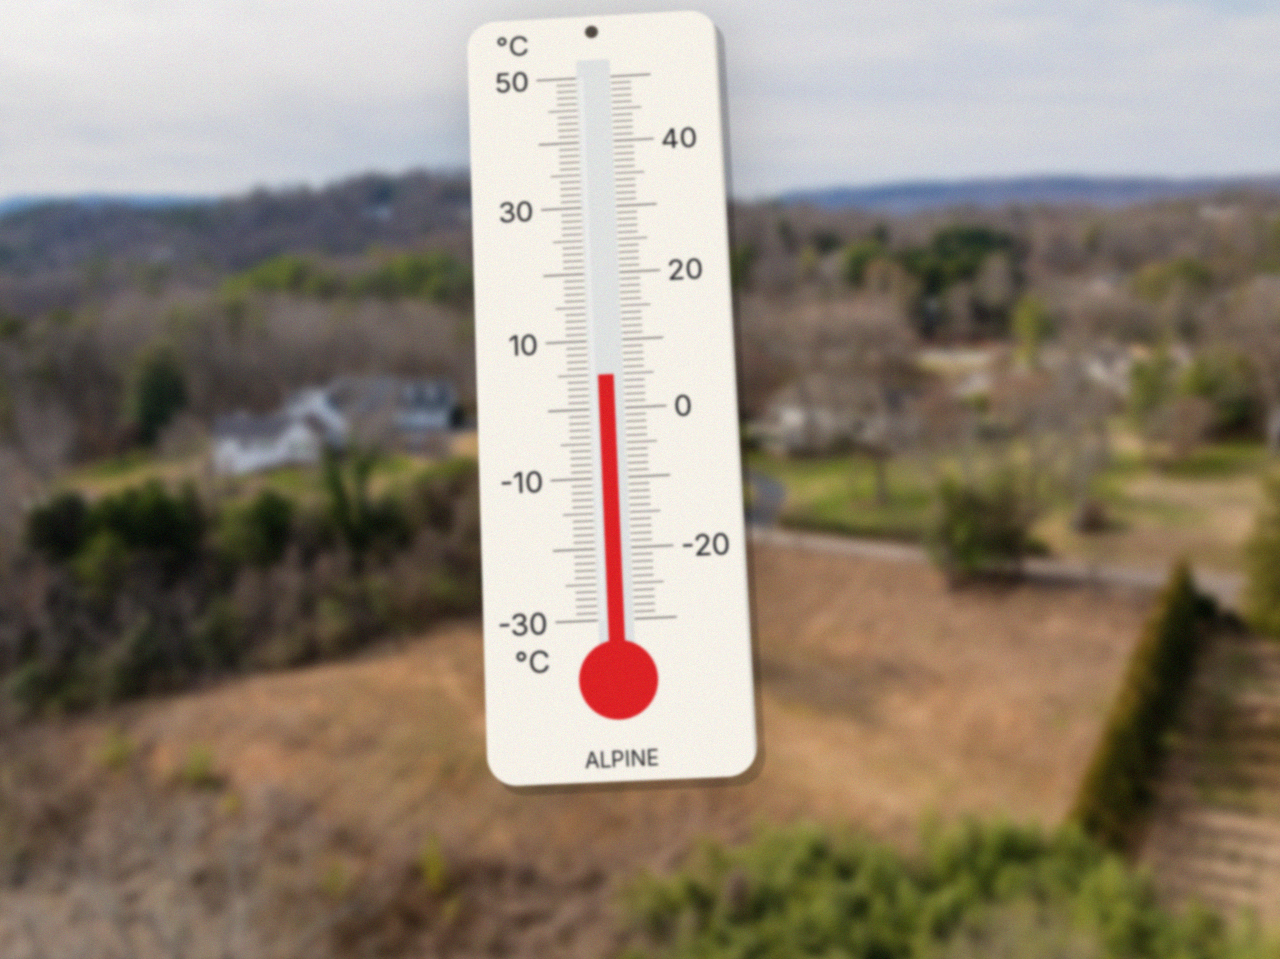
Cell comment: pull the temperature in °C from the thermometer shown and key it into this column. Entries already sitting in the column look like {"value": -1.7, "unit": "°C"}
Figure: {"value": 5, "unit": "°C"}
